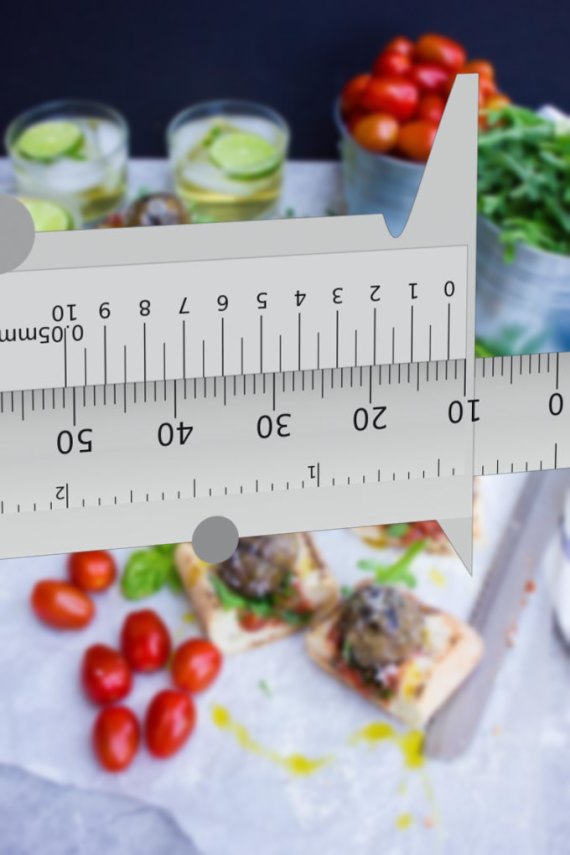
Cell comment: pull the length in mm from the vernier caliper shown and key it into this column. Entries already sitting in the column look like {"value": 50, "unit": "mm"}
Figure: {"value": 11.8, "unit": "mm"}
